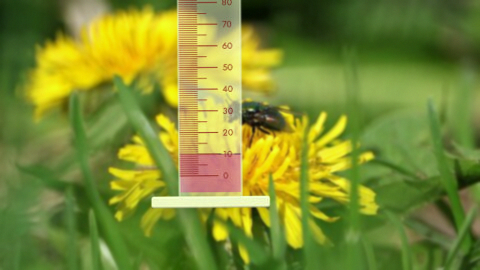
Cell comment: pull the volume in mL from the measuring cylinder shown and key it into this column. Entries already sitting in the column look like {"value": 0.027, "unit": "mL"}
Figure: {"value": 10, "unit": "mL"}
